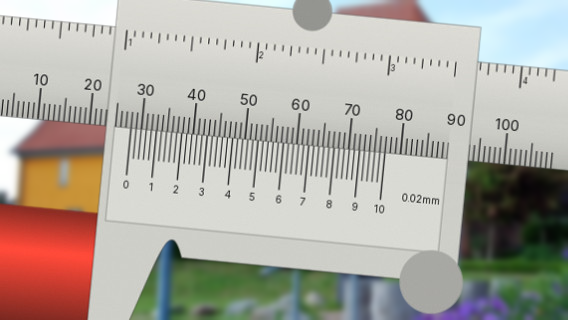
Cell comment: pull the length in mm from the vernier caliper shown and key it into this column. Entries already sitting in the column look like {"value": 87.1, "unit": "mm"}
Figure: {"value": 28.0, "unit": "mm"}
